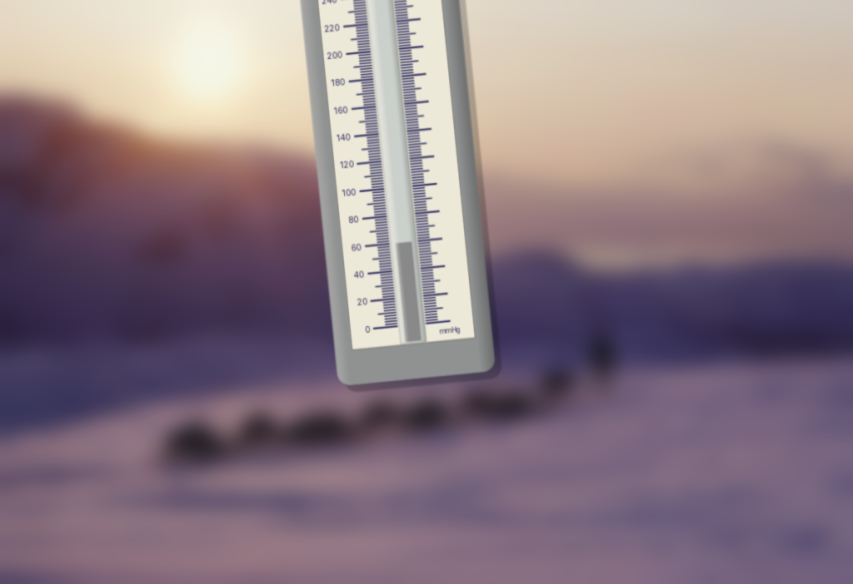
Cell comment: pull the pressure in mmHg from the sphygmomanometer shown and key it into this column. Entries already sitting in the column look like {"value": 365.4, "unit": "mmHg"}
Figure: {"value": 60, "unit": "mmHg"}
